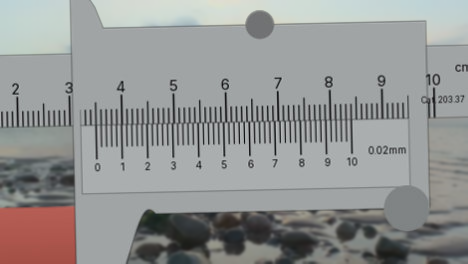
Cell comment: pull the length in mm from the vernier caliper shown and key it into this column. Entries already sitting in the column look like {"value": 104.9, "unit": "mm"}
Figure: {"value": 35.0, "unit": "mm"}
